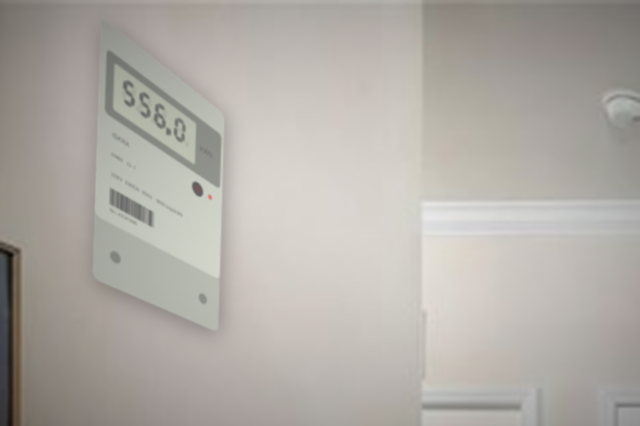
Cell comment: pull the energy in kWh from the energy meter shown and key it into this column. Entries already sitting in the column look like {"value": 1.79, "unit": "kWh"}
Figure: {"value": 556.0, "unit": "kWh"}
